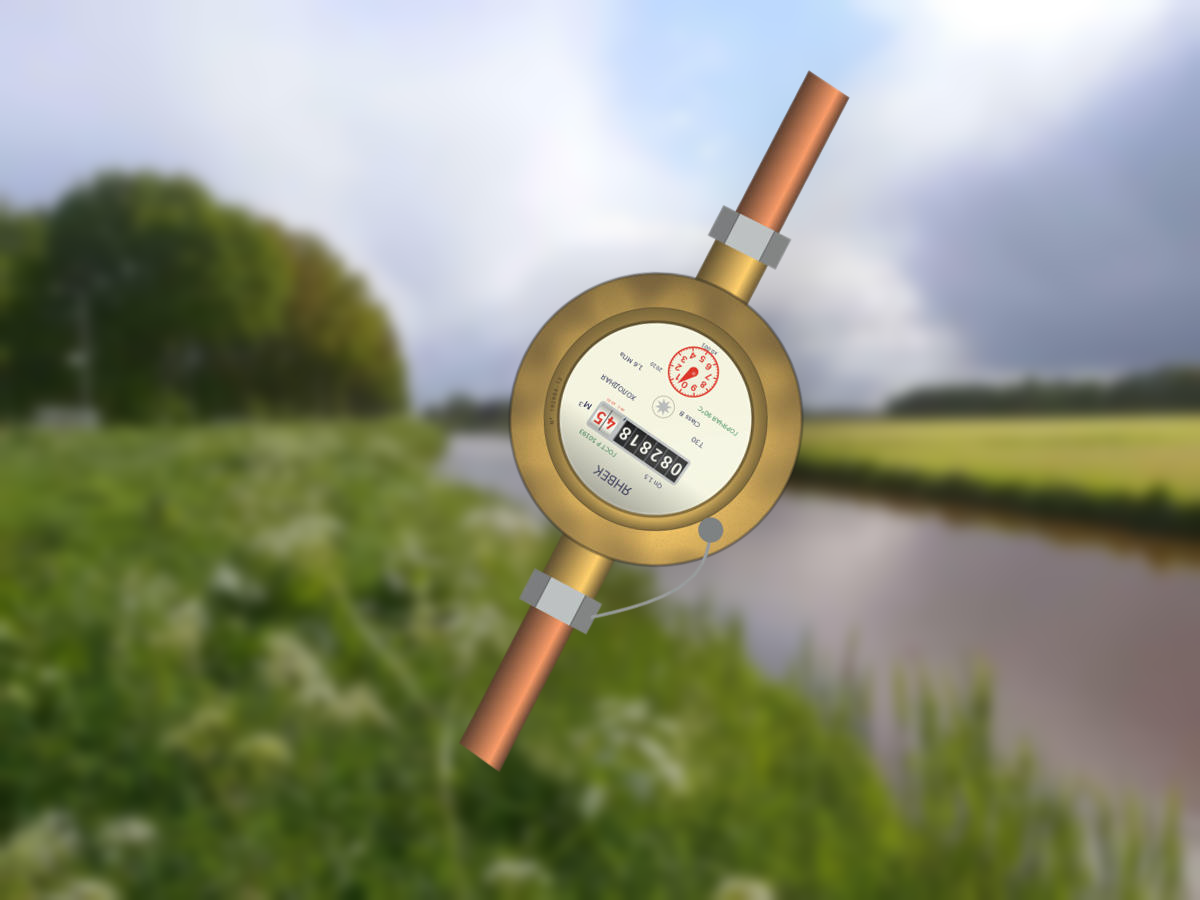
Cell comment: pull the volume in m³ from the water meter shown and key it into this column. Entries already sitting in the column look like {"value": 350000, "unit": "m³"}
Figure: {"value": 82818.450, "unit": "m³"}
